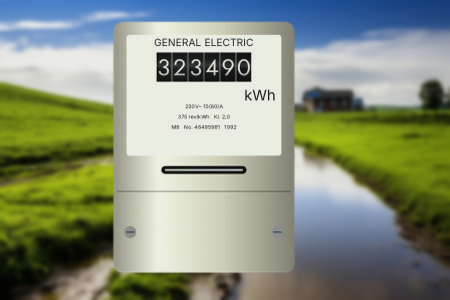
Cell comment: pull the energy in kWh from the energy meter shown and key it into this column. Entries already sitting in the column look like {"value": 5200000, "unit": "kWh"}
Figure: {"value": 323490, "unit": "kWh"}
